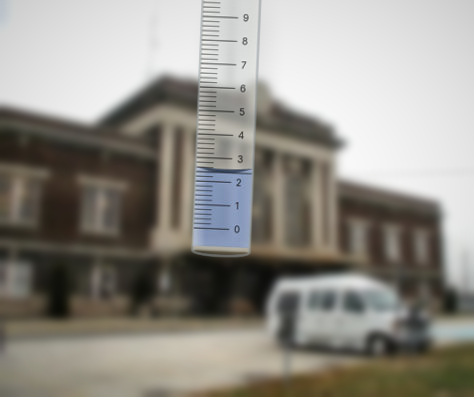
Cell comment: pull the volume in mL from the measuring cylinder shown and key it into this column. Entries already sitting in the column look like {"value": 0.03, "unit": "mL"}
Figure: {"value": 2.4, "unit": "mL"}
